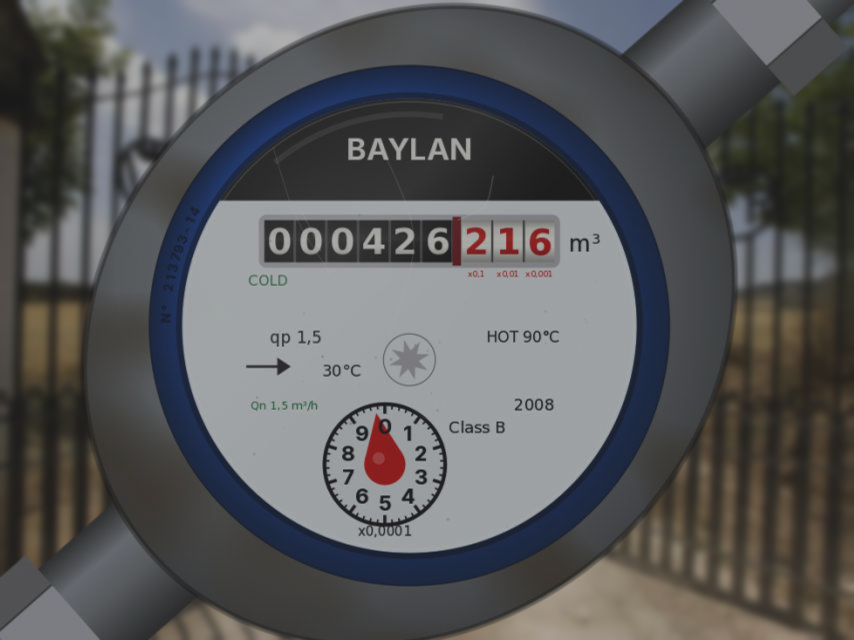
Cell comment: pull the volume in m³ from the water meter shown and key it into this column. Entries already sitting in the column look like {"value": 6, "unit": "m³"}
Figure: {"value": 426.2159, "unit": "m³"}
